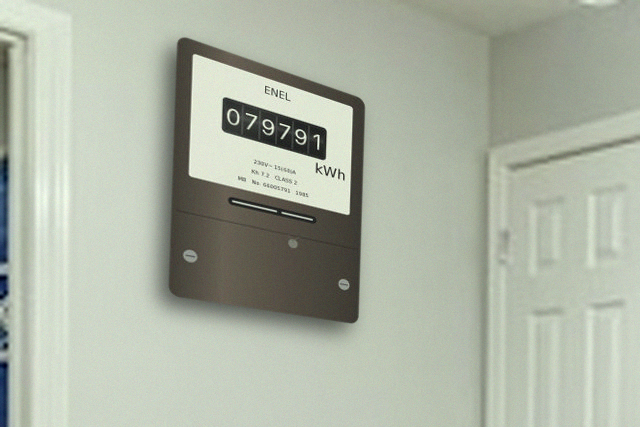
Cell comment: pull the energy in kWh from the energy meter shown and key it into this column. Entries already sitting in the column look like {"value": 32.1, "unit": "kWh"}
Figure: {"value": 79791, "unit": "kWh"}
